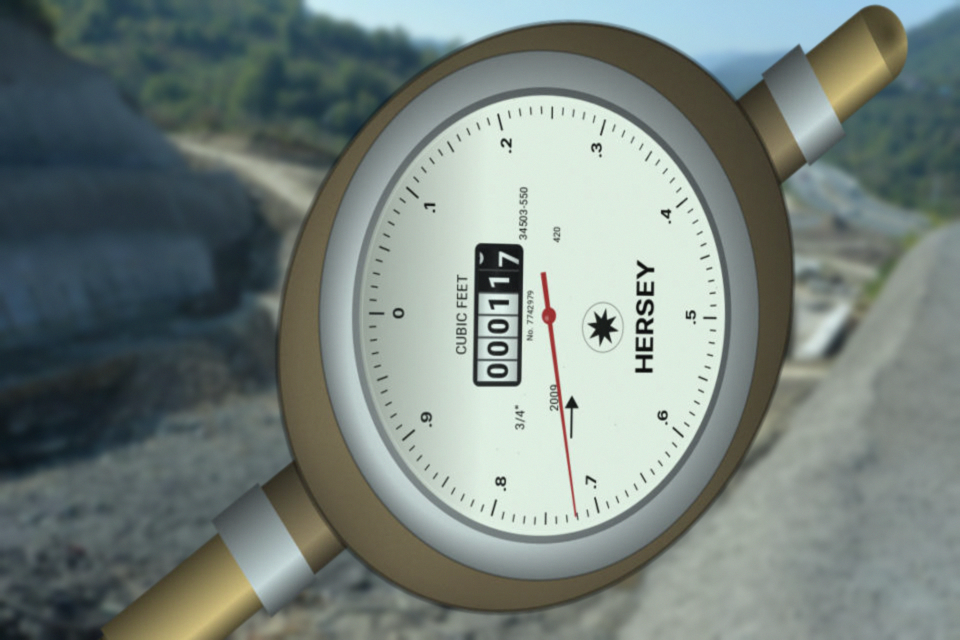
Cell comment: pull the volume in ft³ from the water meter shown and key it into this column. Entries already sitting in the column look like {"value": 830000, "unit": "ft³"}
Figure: {"value": 116.72, "unit": "ft³"}
